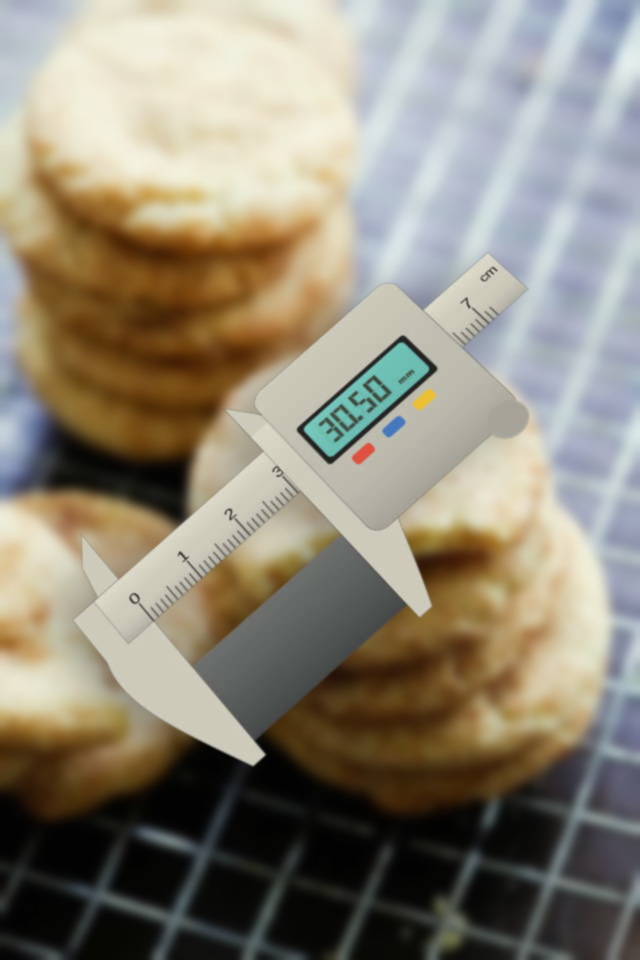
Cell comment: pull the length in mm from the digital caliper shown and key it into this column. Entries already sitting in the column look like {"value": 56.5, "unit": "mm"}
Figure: {"value": 30.50, "unit": "mm"}
